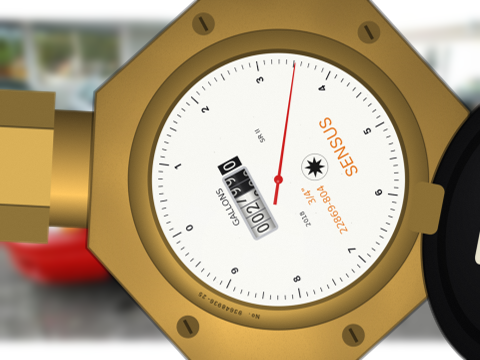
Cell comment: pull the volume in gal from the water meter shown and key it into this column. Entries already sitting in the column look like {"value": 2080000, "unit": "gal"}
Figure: {"value": 27993.5, "unit": "gal"}
